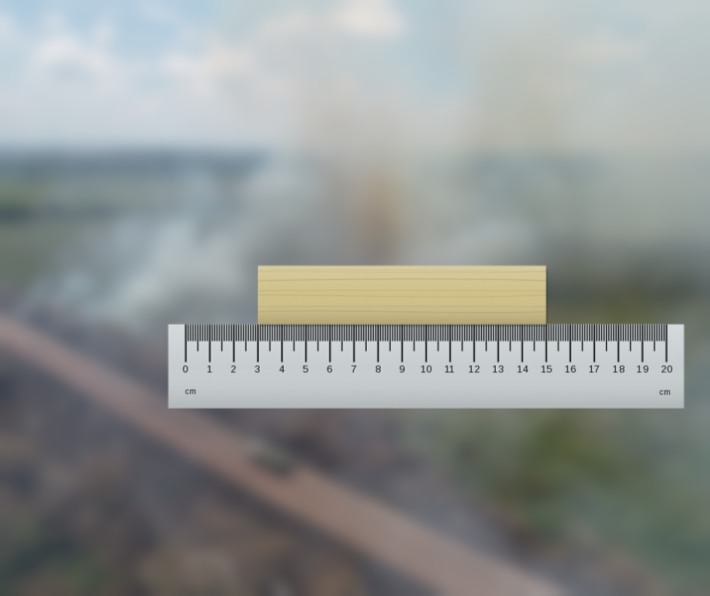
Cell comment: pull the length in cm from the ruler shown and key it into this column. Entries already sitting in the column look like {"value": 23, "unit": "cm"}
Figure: {"value": 12, "unit": "cm"}
